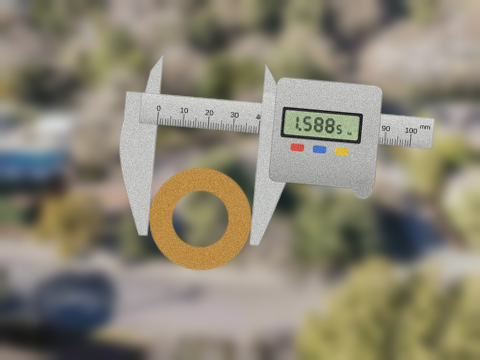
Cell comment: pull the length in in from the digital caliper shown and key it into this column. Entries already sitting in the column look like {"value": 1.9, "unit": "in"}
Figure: {"value": 1.5885, "unit": "in"}
